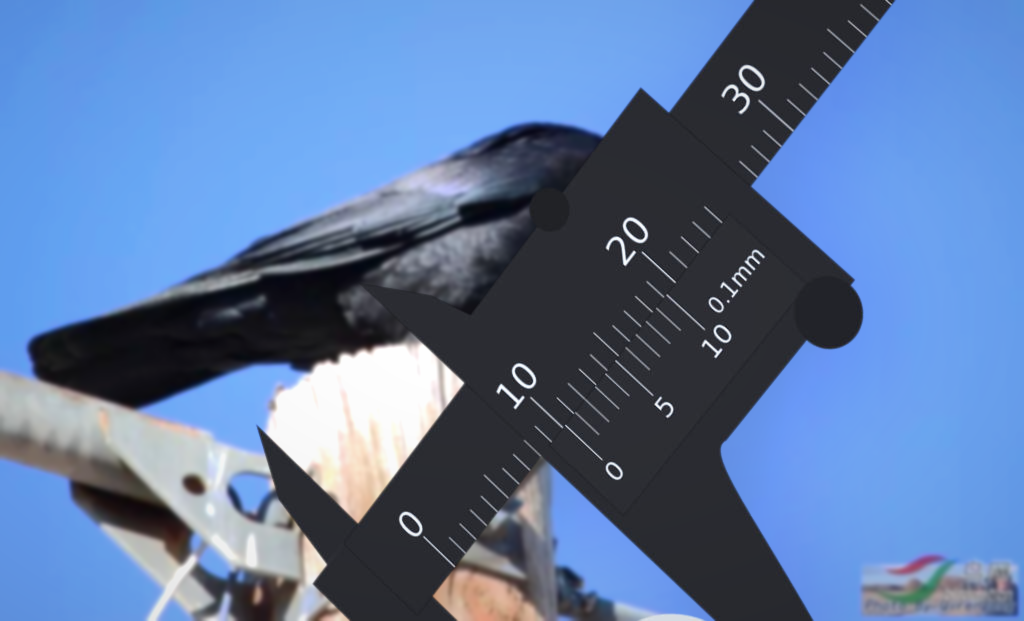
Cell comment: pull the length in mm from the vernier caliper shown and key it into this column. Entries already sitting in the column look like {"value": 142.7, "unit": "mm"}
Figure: {"value": 10.2, "unit": "mm"}
